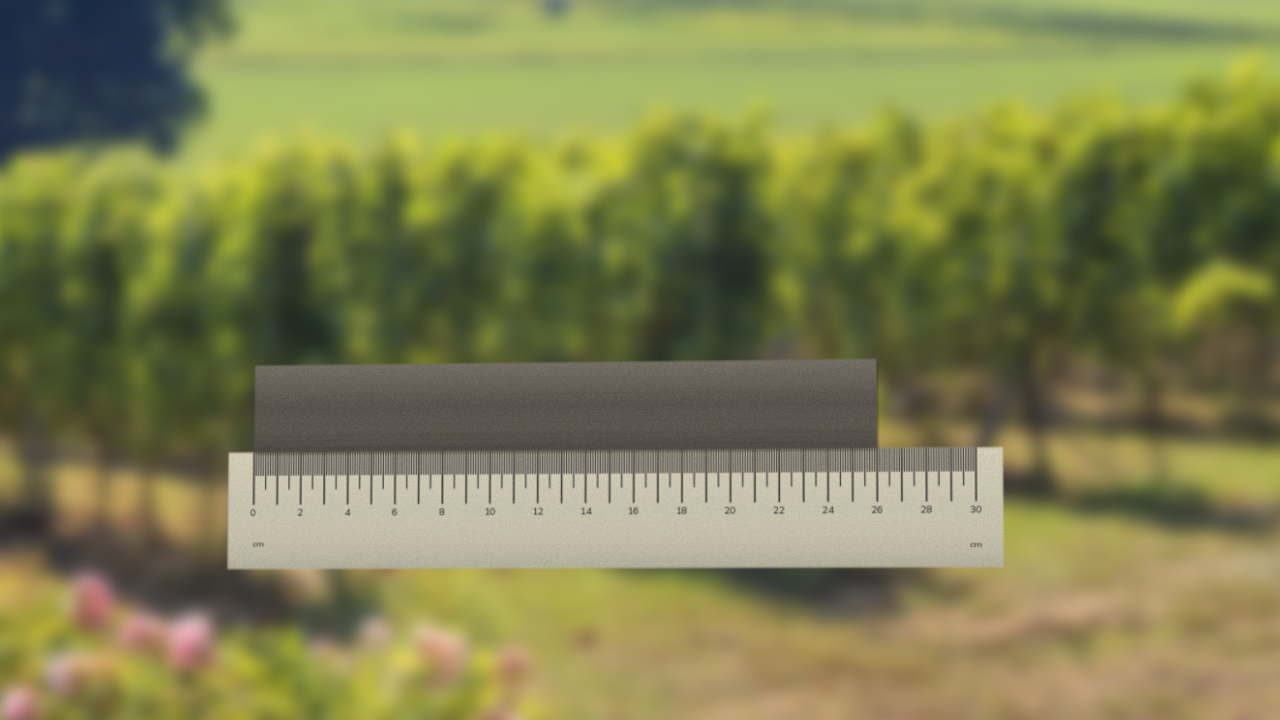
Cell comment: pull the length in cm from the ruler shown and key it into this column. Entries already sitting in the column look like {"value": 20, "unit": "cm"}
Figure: {"value": 26, "unit": "cm"}
